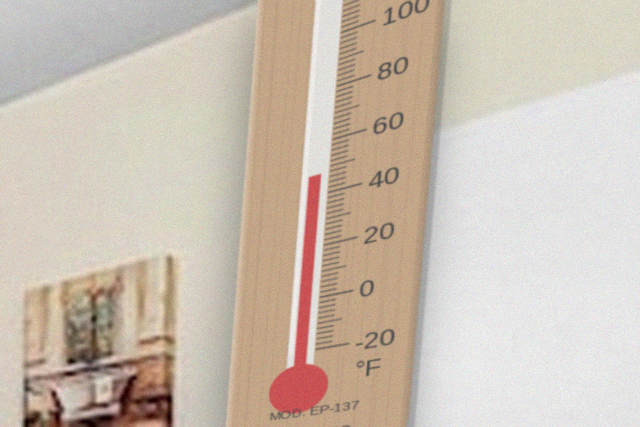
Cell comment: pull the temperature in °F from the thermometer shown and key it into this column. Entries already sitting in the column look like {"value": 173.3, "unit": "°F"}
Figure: {"value": 48, "unit": "°F"}
